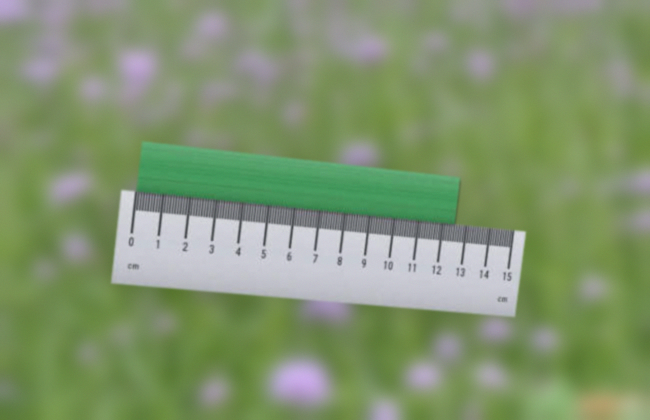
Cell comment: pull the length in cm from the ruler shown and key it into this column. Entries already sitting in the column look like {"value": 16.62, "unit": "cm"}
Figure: {"value": 12.5, "unit": "cm"}
